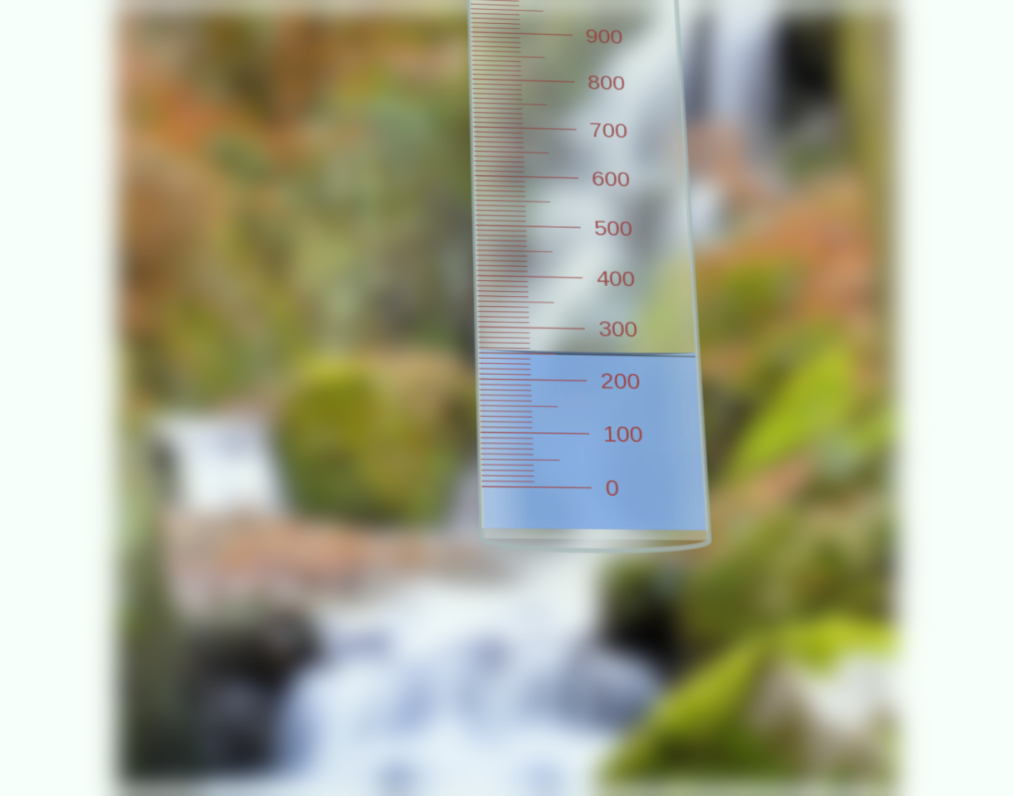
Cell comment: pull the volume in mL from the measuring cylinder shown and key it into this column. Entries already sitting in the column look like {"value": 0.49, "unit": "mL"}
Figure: {"value": 250, "unit": "mL"}
